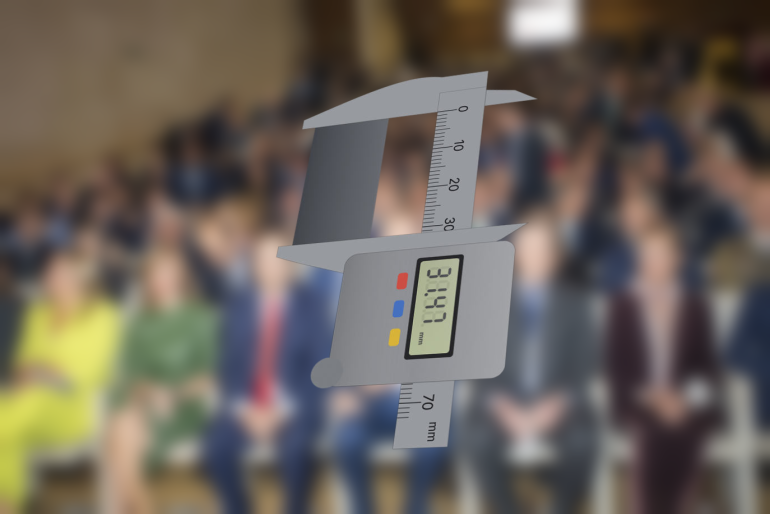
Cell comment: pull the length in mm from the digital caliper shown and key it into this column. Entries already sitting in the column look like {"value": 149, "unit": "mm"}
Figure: {"value": 31.47, "unit": "mm"}
